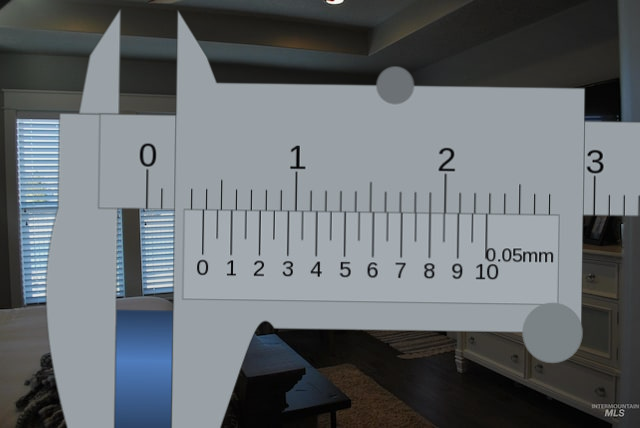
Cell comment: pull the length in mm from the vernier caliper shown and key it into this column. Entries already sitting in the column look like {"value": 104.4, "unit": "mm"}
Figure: {"value": 3.8, "unit": "mm"}
